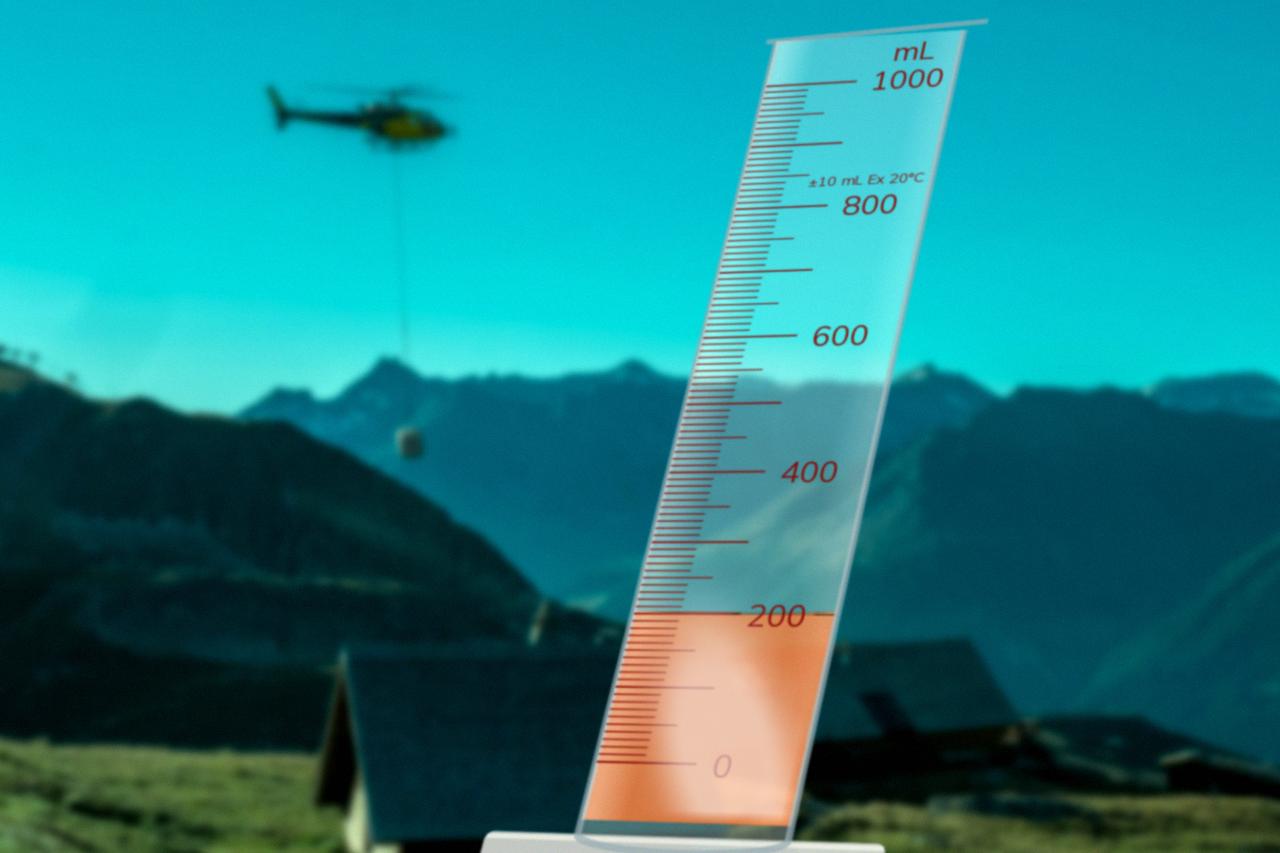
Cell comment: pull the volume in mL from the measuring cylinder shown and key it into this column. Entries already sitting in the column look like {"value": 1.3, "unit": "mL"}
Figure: {"value": 200, "unit": "mL"}
